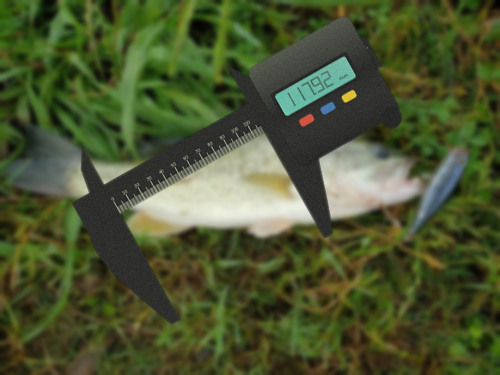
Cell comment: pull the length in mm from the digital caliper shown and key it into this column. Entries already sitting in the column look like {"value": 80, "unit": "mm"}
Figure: {"value": 117.92, "unit": "mm"}
